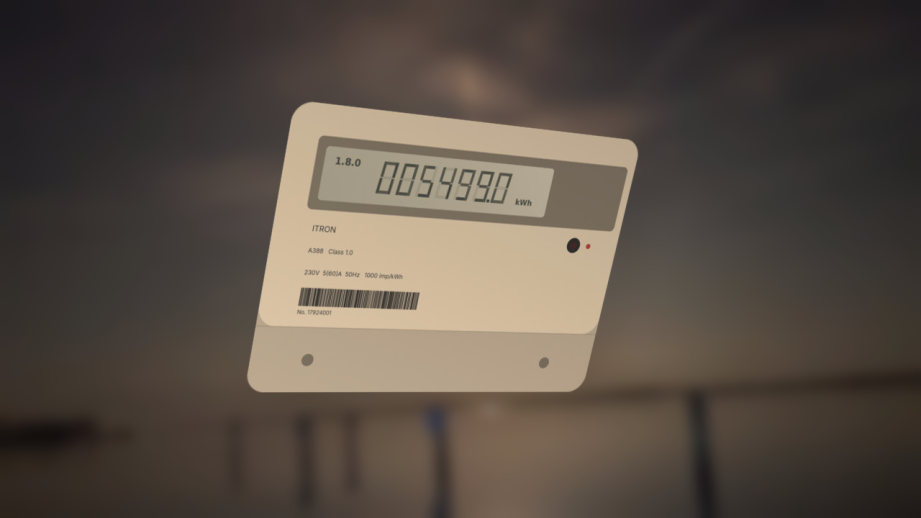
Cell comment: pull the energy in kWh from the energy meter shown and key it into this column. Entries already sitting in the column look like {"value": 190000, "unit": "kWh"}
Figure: {"value": 5499.0, "unit": "kWh"}
